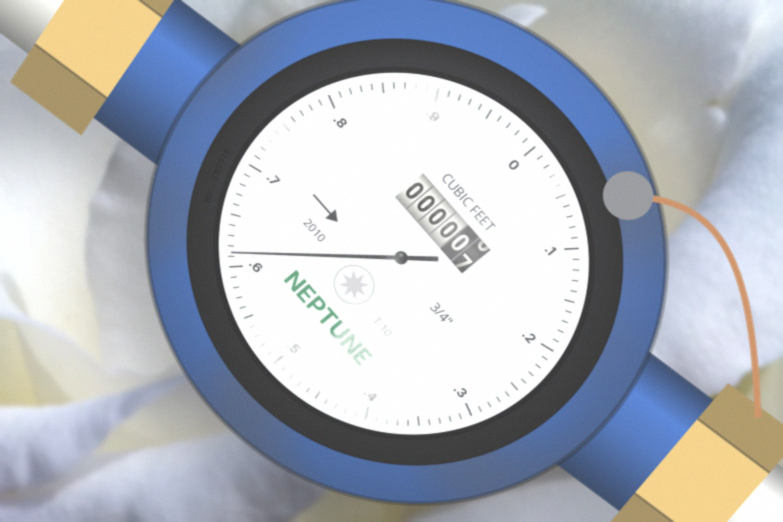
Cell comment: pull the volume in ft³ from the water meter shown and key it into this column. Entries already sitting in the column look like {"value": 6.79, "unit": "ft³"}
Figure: {"value": 6.61, "unit": "ft³"}
